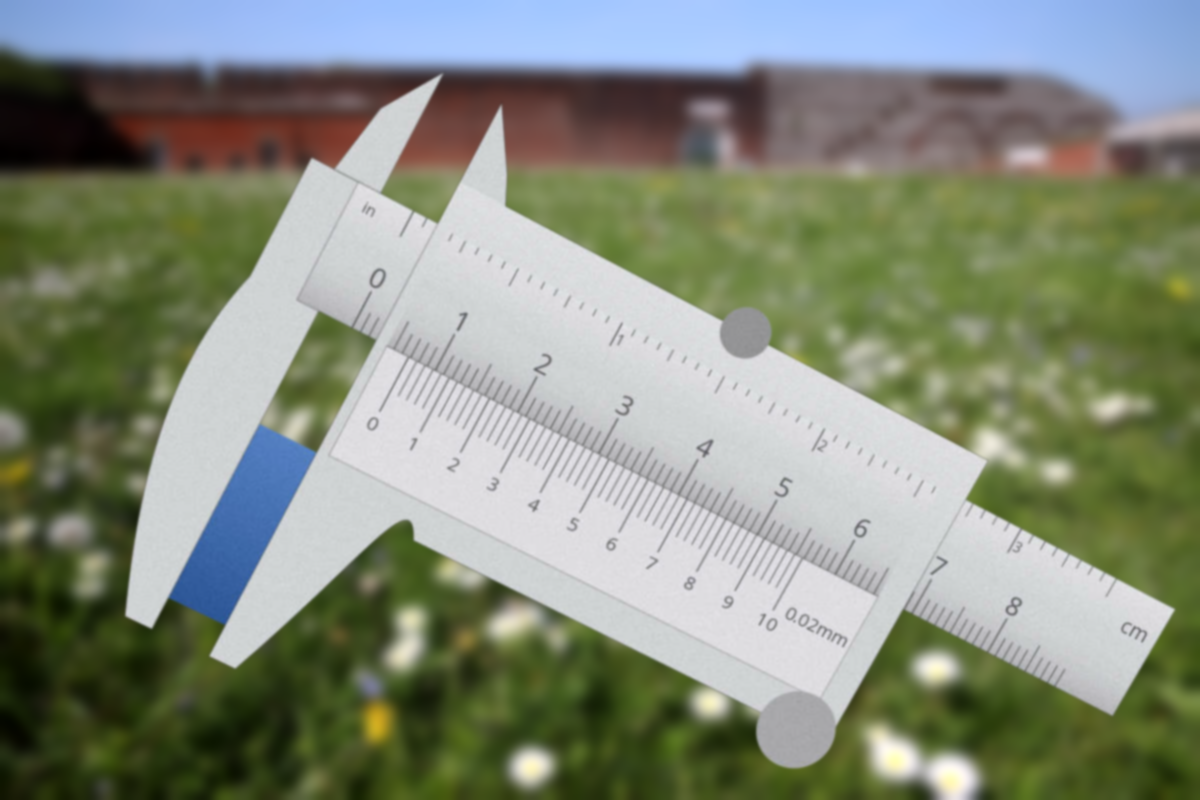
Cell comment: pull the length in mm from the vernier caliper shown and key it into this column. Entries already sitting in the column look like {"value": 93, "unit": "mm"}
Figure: {"value": 6.8, "unit": "mm"}
